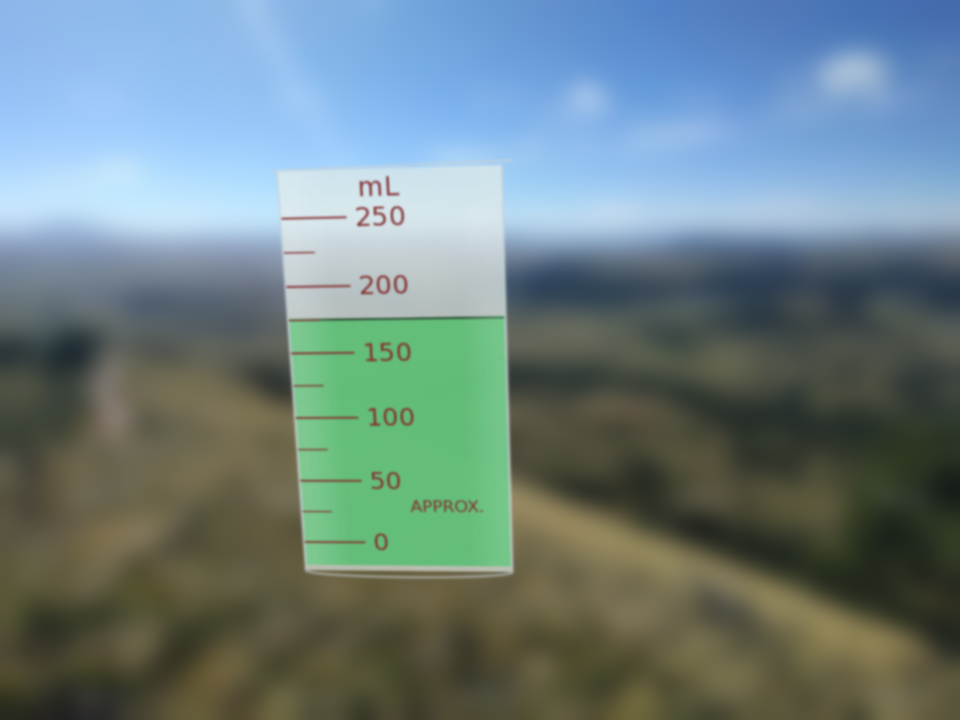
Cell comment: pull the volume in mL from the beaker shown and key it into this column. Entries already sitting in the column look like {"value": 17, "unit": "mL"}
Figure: {"value": 175, "unit": "mL"}
